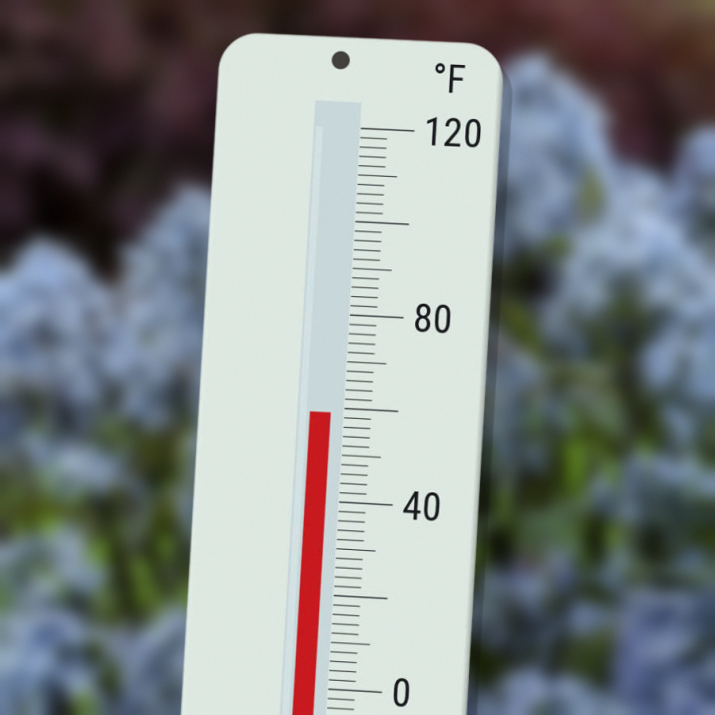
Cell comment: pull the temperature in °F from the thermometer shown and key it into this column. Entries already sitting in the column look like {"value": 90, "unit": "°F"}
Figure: {"value": 59, "unit": "°F"}
